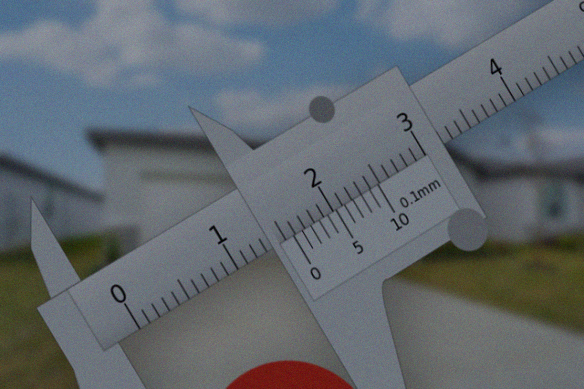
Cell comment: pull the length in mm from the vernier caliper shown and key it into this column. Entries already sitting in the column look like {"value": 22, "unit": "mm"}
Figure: {"value": 15.8, "unit": "mm"}
